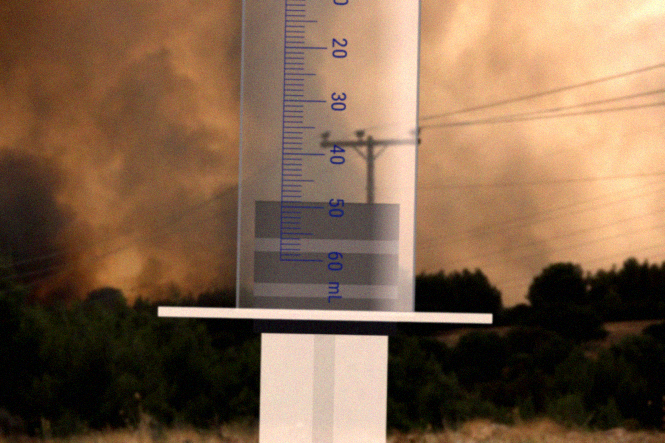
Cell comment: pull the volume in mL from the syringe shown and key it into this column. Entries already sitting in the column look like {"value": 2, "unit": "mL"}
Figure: {"value": 49, "unit": "mL"}
